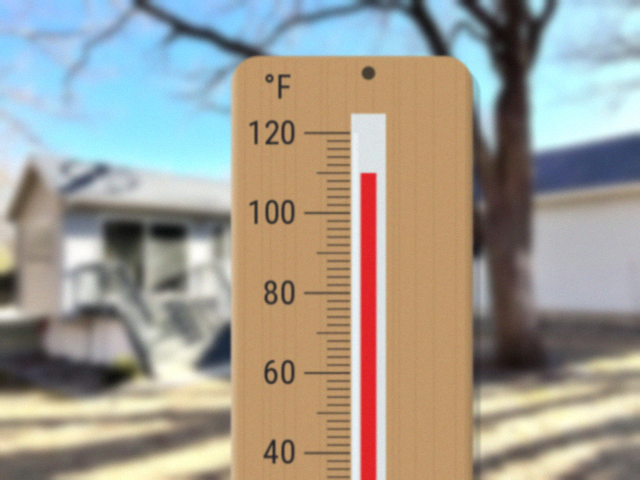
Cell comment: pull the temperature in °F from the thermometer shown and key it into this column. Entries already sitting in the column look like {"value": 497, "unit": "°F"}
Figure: {"value": 110, "unit": "°F"}
